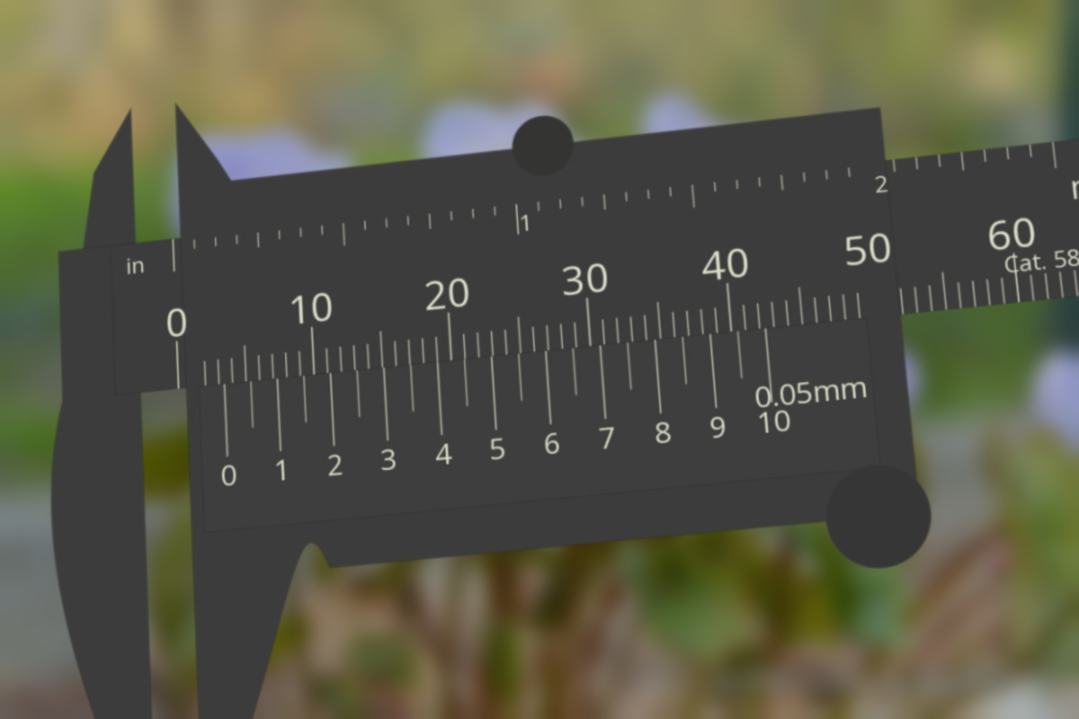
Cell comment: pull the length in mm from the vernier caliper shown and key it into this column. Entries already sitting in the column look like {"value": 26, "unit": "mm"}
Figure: {"value": 3.4, "unit": "mm"}
